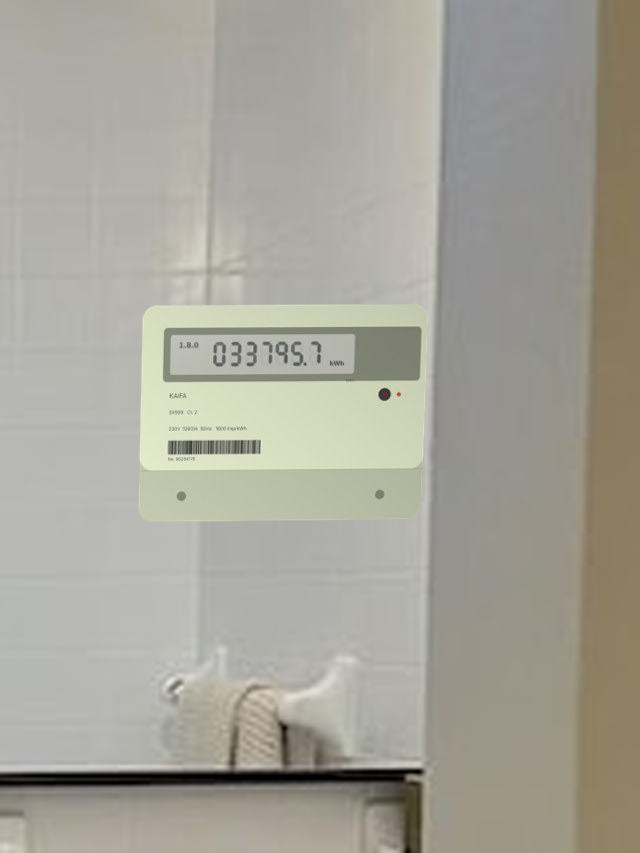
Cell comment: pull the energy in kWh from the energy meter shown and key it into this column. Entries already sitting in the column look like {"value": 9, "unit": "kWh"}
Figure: {"value": 33795.7, "unit": "kWh"}
